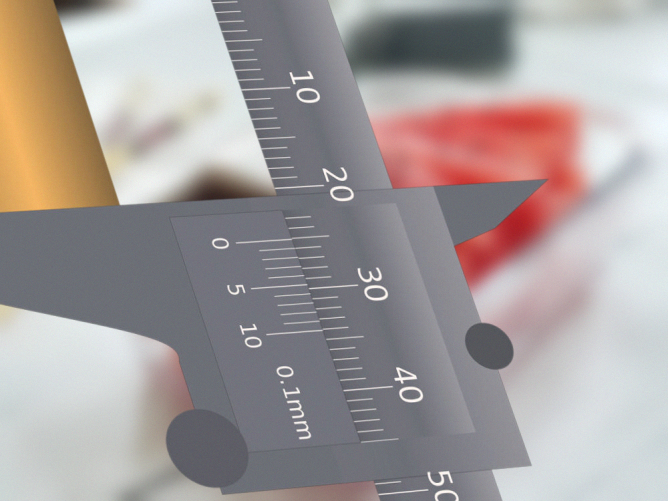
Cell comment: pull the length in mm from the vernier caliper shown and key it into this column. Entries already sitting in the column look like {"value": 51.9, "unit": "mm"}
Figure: {"value": 25.1, "unit": "mm"}
